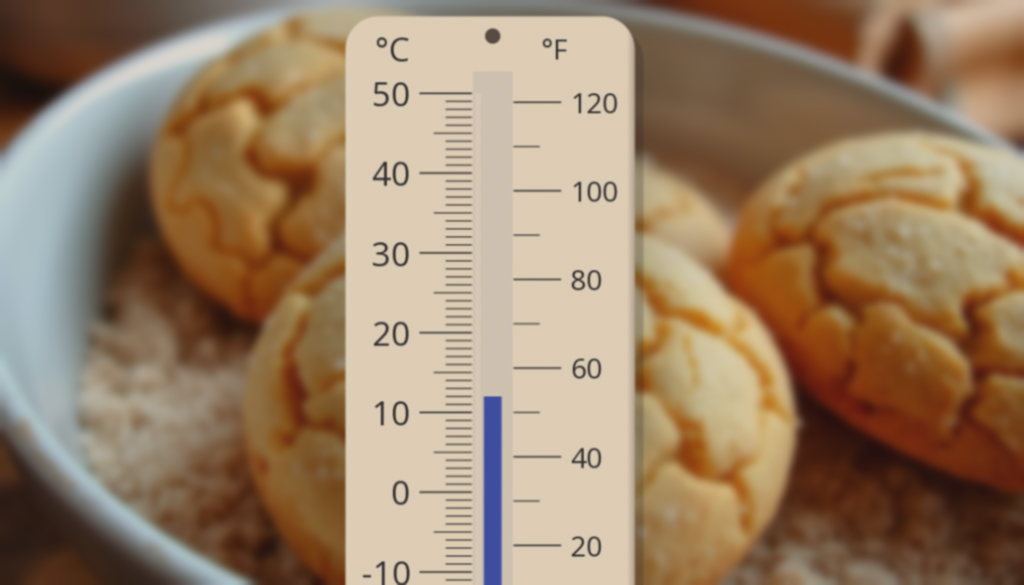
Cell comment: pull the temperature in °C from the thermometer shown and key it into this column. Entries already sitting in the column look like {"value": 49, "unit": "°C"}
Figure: {"value": 12, "unit": "°C"}
